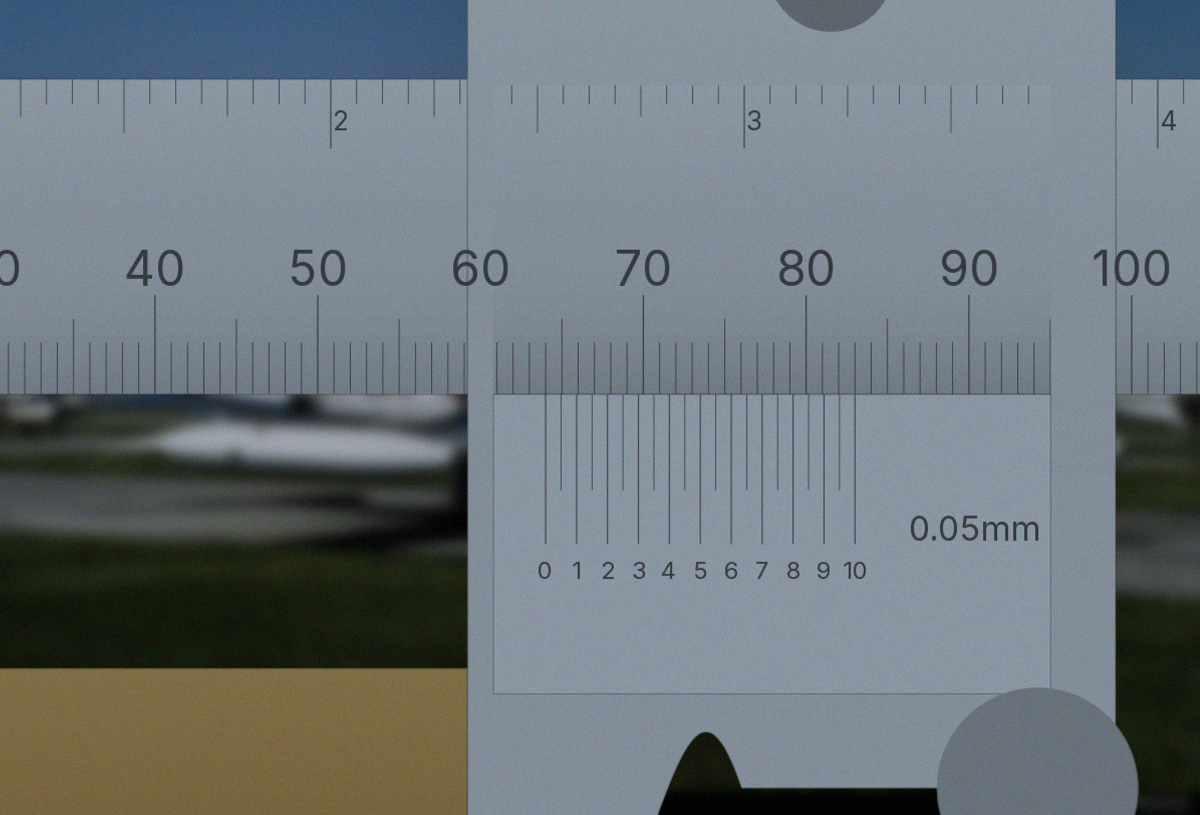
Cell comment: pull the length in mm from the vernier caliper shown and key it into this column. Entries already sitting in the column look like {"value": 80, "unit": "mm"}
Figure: {"value": 64.0, "unit": "mm"}
